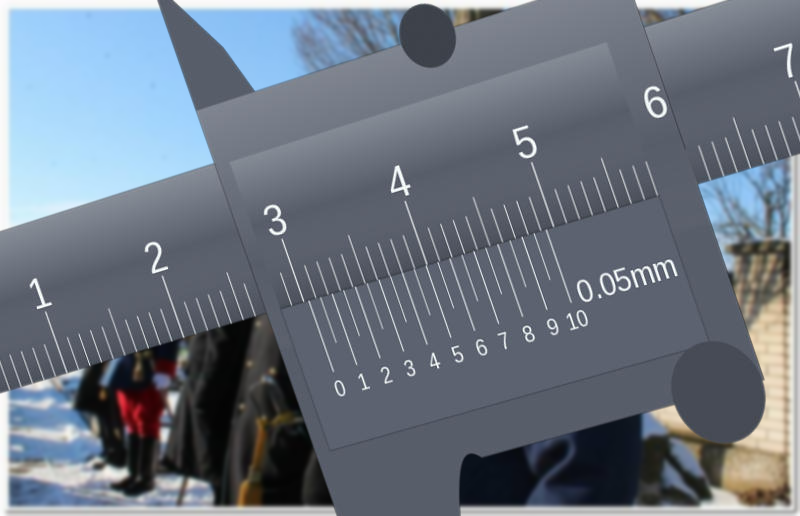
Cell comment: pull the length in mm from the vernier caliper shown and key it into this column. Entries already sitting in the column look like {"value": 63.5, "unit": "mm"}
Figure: {"value": 30.4, "unit": "mm"}
